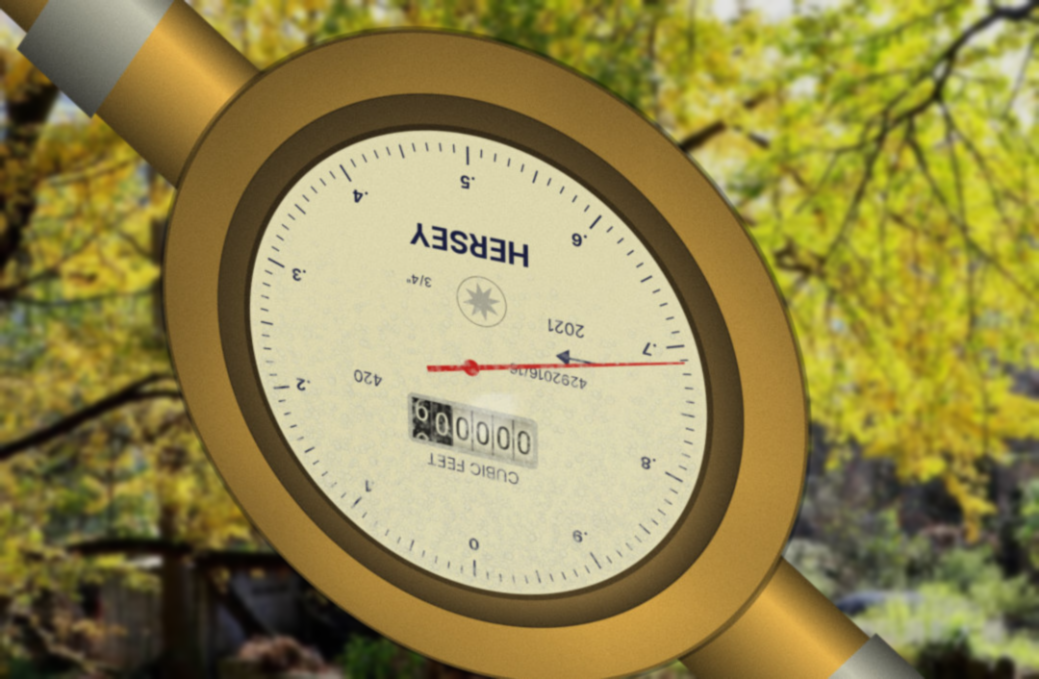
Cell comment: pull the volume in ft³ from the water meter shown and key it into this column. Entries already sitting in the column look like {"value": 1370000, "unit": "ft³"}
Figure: {"value": 8.71, "unit": "ft³"}
